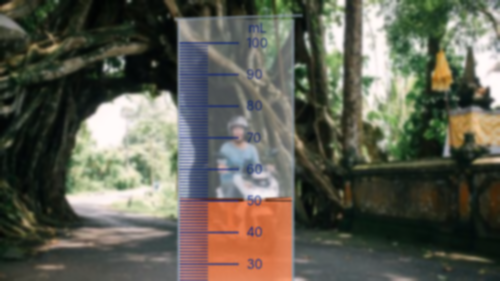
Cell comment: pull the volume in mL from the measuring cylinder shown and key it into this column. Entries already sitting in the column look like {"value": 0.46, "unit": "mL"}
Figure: {"value": 50, "unit": "mL"}
